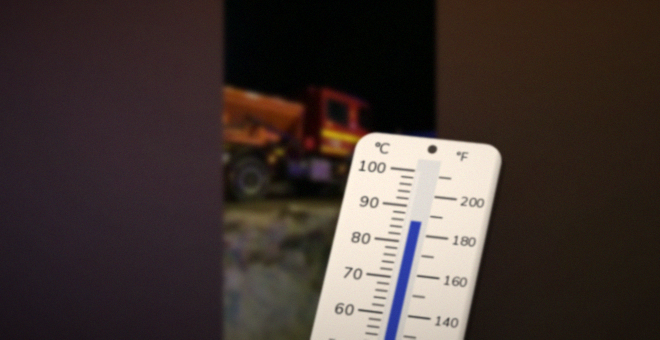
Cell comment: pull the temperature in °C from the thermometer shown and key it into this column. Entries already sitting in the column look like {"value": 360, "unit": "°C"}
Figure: {"value": 86, "unit": "°C"}
